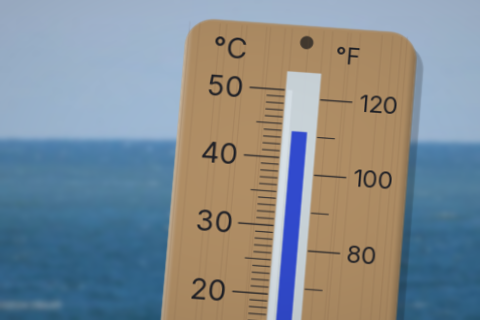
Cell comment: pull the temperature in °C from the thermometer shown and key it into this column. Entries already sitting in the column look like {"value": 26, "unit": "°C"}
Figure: {"value": 44, "unit": "°C"}
